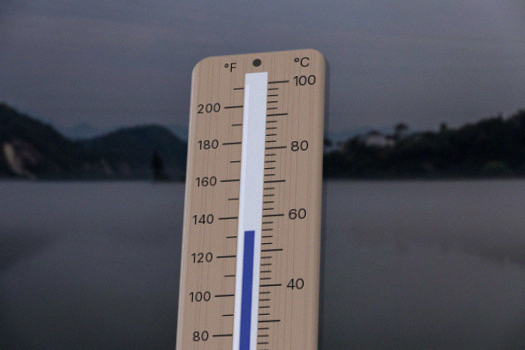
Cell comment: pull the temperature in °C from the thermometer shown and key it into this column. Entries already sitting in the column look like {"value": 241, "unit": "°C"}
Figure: {"value": 56, "unit": "°C"}
